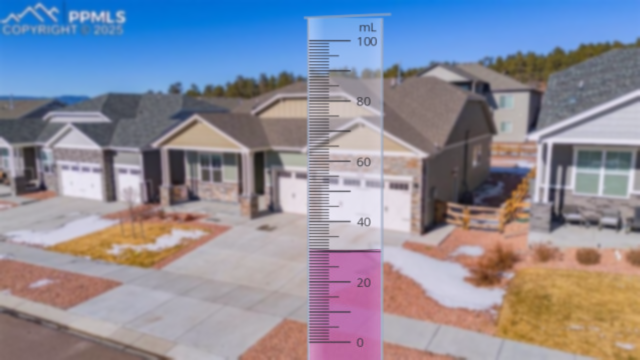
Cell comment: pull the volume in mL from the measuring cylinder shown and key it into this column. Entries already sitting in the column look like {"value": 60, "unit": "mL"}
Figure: {"value": 30, "unit": "mL"}
